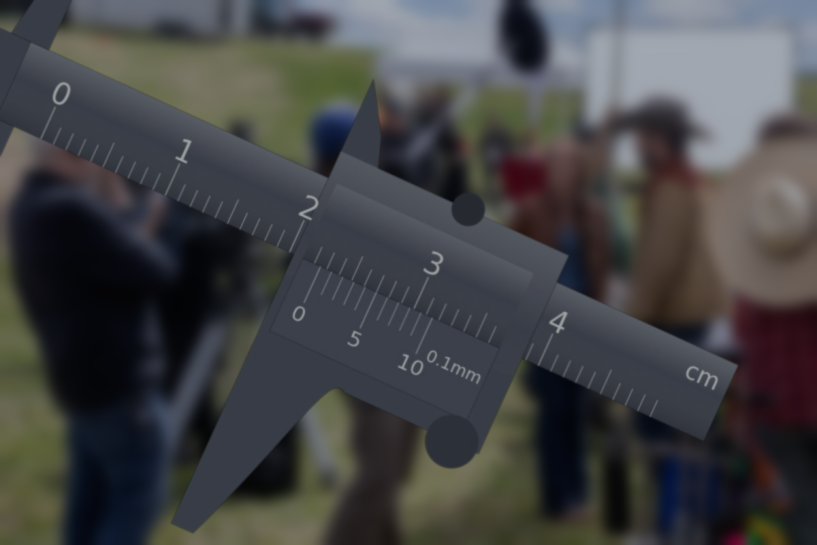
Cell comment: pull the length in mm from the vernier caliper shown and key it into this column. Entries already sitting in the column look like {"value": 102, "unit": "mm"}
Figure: {"value": 22.5, "unit": "mm"}
